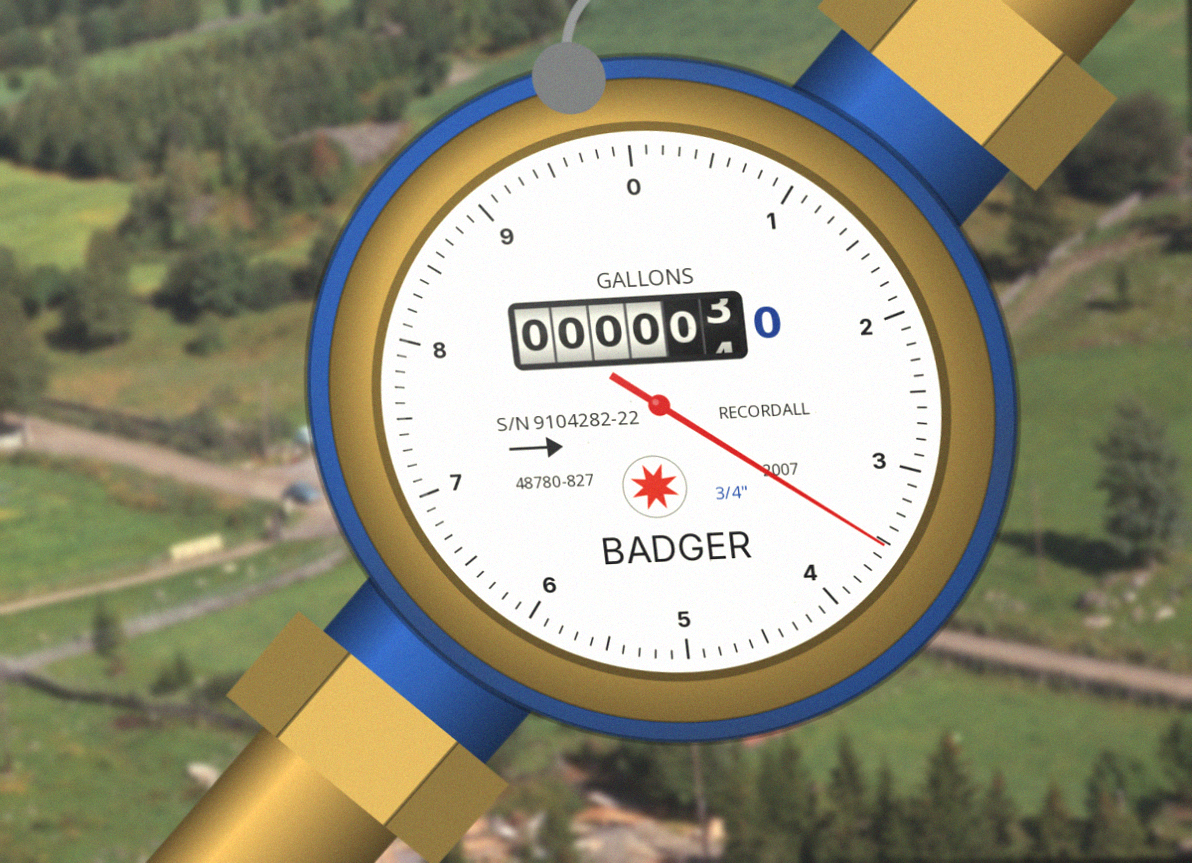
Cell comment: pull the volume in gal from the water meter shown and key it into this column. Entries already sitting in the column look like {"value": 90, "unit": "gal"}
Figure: {"value": 33.5, "unit": "gal"}
